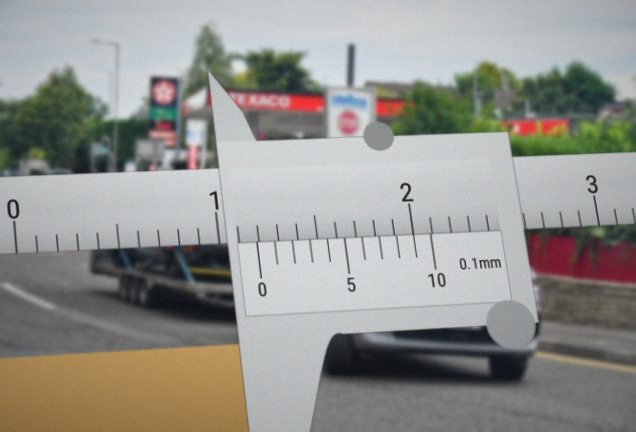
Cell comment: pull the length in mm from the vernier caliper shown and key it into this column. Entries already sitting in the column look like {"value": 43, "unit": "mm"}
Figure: {"value": 11.9, "unit": "mm"}
